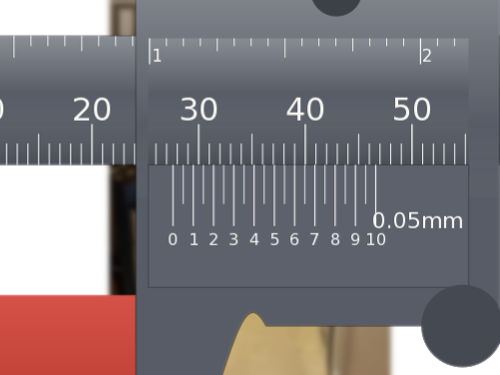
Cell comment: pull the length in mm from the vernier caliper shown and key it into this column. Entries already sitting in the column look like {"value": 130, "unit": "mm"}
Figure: {"value": 27.6, "unit": "mm"}
